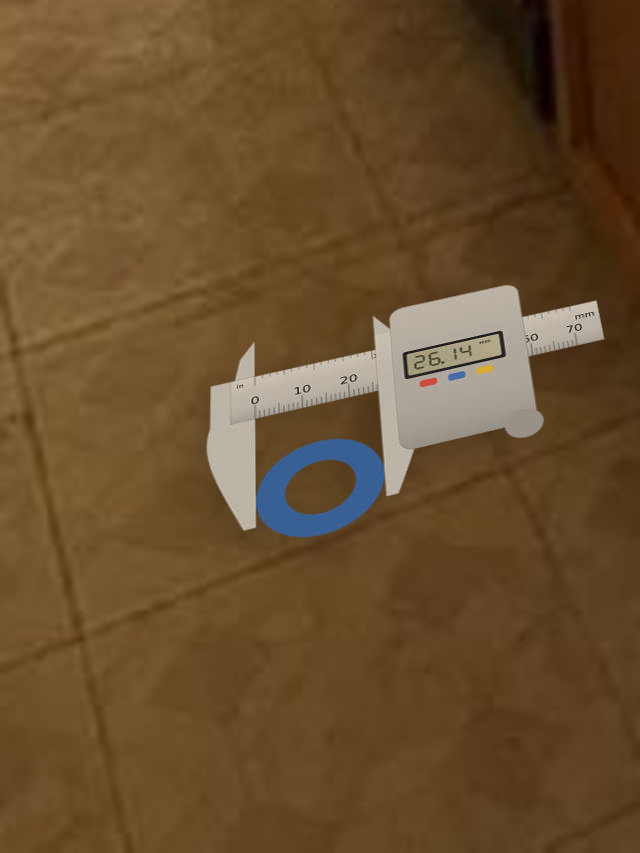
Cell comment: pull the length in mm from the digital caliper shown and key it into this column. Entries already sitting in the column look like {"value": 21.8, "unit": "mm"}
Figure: {"value": 26.14, "unit": "mm"}
